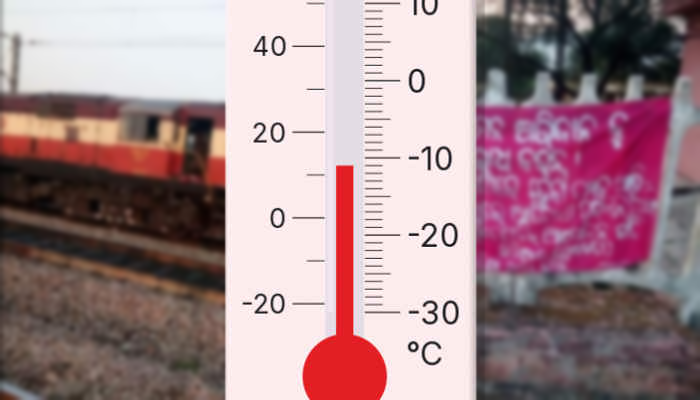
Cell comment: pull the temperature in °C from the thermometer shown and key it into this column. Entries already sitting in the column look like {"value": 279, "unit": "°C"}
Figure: {"value": -11, "unit": "°C"}
